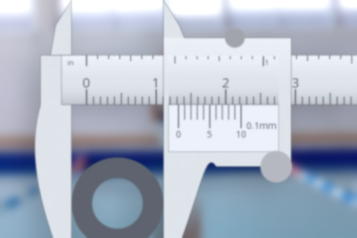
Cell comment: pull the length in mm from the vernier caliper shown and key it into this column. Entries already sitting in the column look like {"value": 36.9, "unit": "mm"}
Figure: {"value": 13.2, "unit": "mm"}
